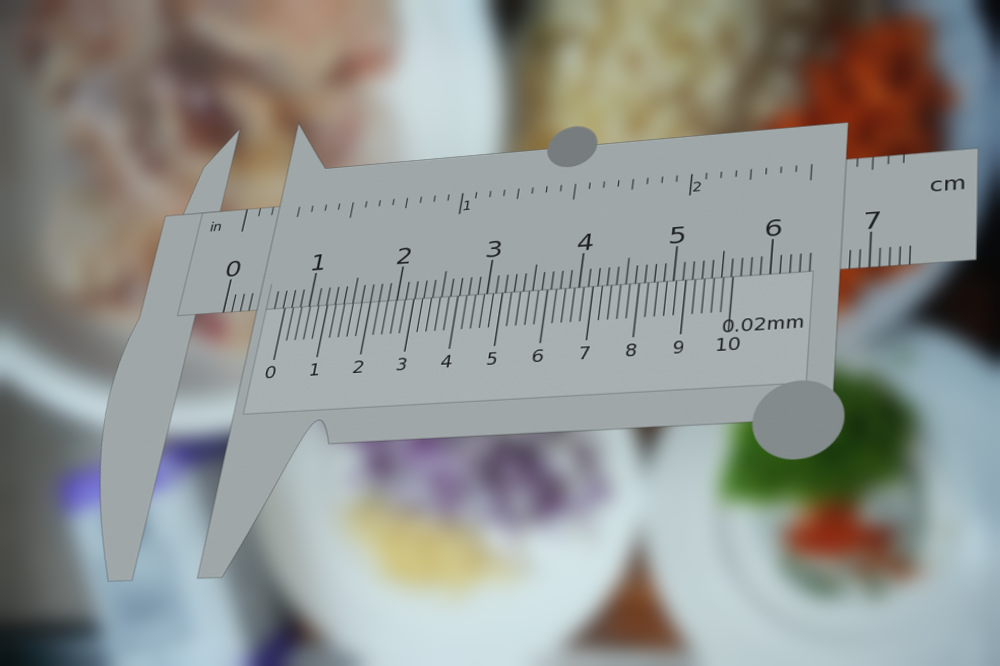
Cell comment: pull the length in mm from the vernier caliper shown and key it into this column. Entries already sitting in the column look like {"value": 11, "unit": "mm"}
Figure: {"value": 7.2, "unit": "mm"}
